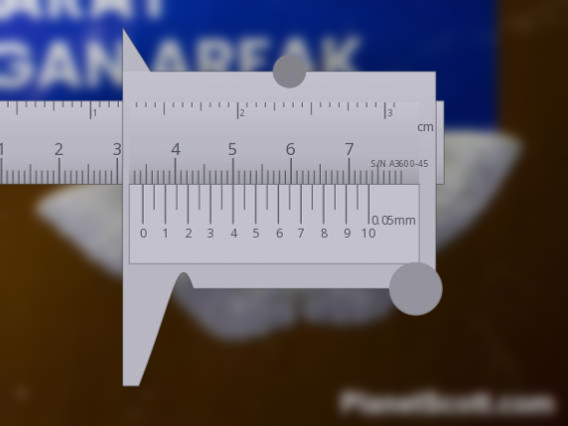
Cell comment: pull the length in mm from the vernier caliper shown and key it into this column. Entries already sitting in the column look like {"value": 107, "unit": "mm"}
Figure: {"value": 34.4, "unit": "mm"}
